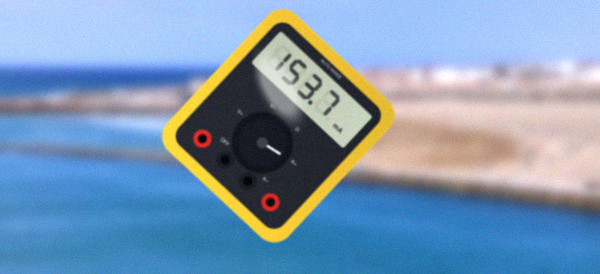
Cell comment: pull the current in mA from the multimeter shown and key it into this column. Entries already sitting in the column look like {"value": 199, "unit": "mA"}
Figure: {"value": 153.7, "unit": "mA"}
